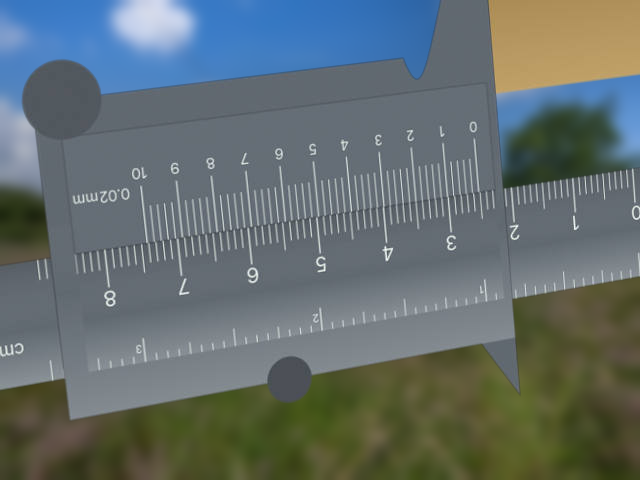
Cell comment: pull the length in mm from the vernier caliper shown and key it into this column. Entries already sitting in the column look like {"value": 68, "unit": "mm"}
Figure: {"value": 25.2, "unit": "mm"}
